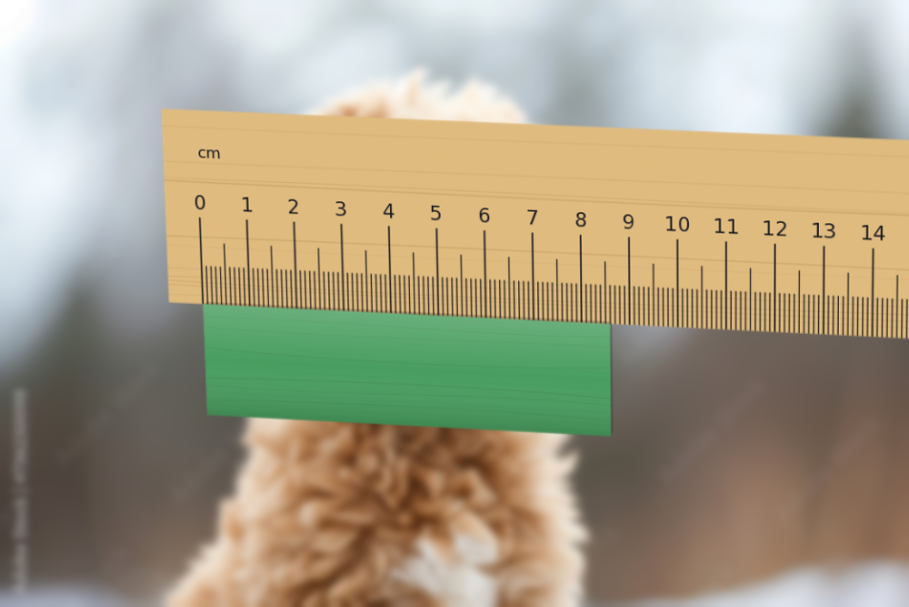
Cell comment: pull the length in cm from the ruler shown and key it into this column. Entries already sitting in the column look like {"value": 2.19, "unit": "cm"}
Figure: {"value": 8.6, "unit": "cm"}
